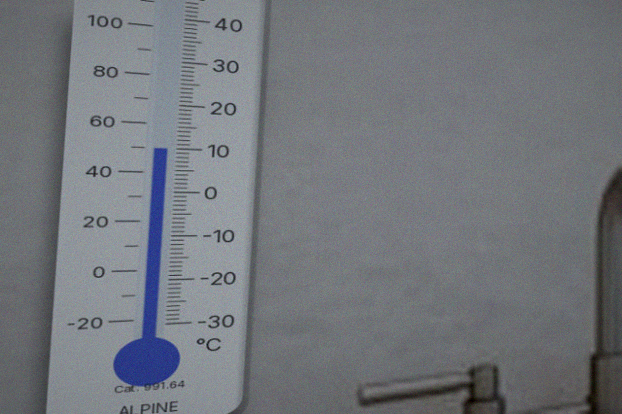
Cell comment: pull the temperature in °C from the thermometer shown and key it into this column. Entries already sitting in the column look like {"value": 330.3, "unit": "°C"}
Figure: {"value": 10, "unit": "°C"}
